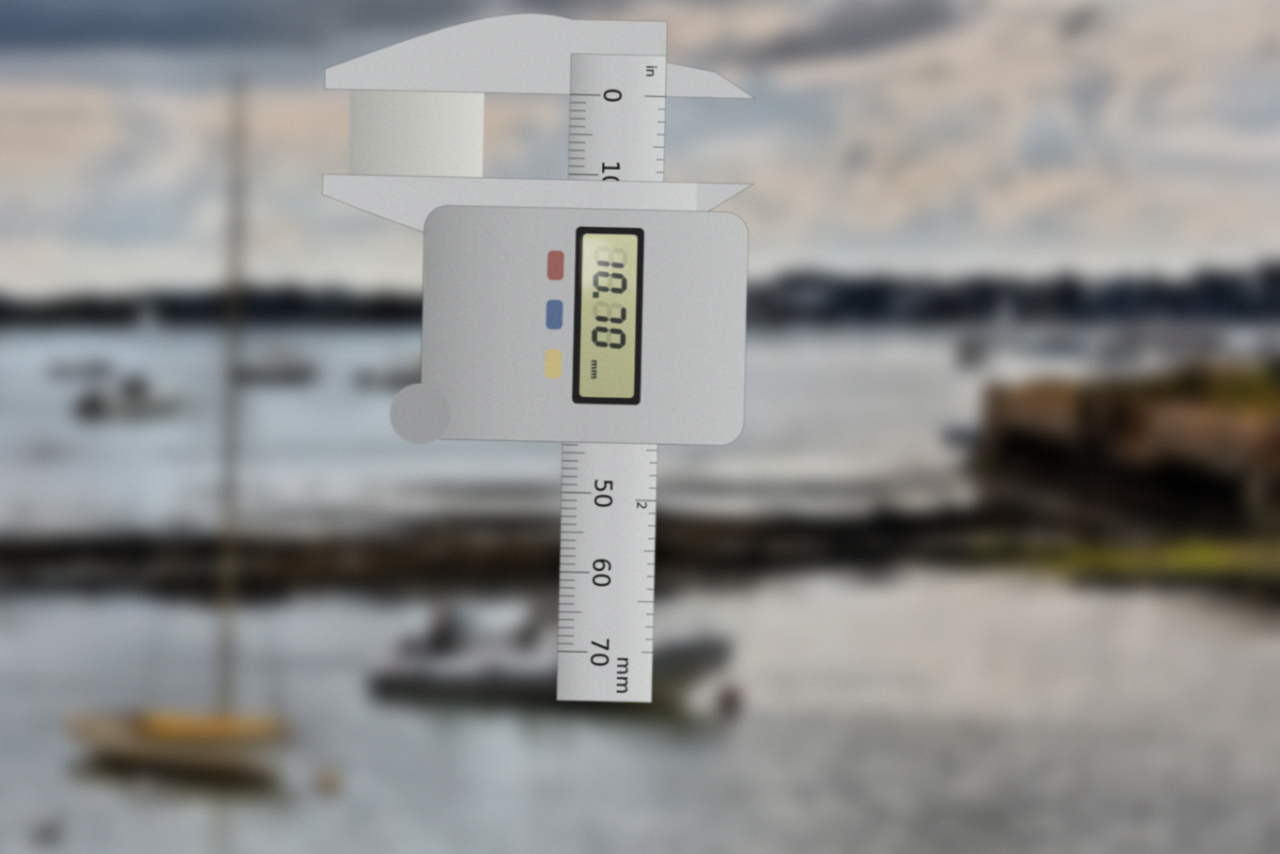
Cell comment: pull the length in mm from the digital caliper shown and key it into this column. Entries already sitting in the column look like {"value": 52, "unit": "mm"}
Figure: {"value": 10.70, "unit": "mm"}
